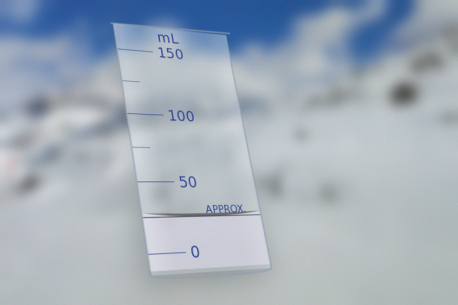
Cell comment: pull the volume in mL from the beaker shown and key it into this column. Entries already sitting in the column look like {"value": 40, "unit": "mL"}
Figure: {"value": 25, "unit": "mL"}
